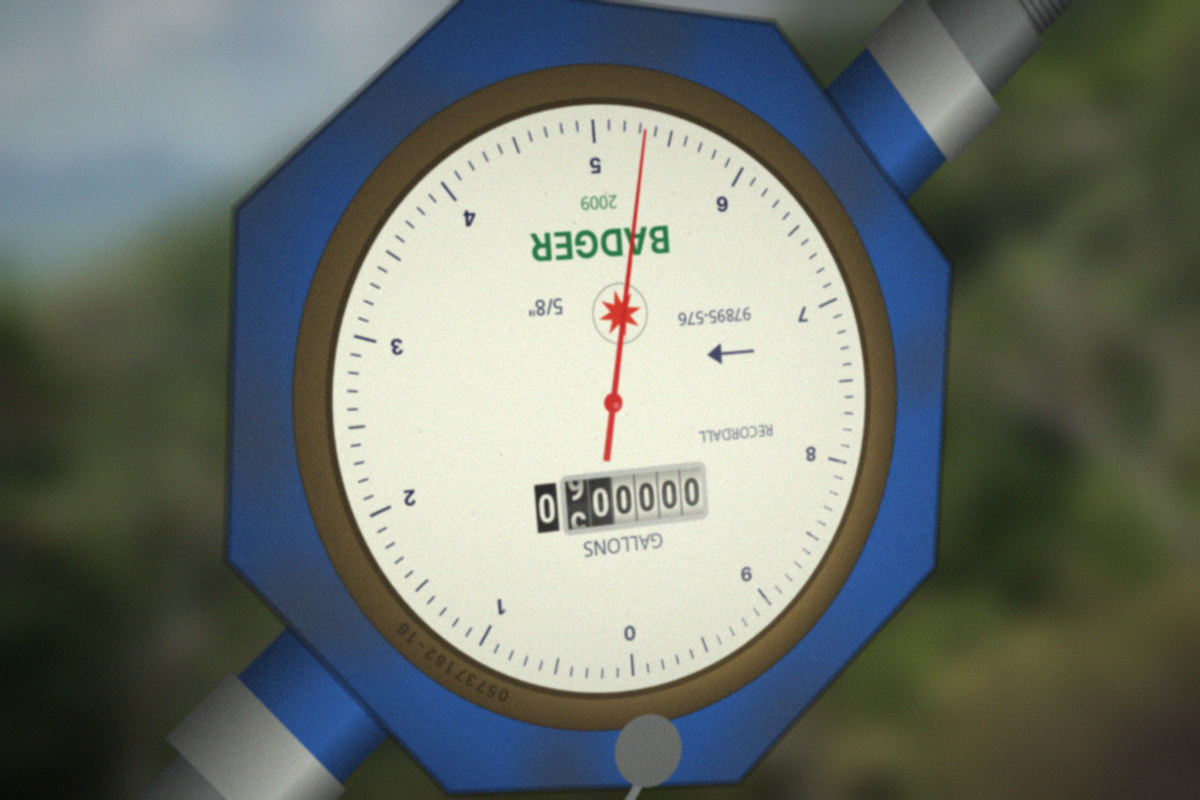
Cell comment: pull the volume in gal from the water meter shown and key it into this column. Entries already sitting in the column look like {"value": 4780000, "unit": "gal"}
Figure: {"value": 55.3, "unit": "gal"}
